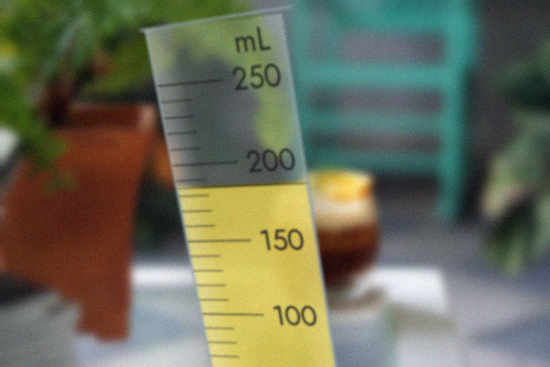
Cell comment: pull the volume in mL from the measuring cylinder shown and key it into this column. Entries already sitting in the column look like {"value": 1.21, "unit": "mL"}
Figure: {"value": 185, "unit": "mL"}
